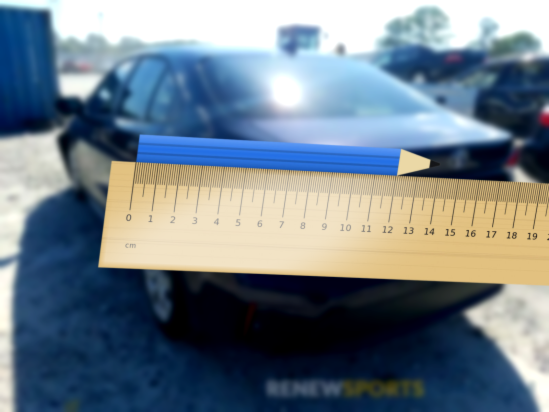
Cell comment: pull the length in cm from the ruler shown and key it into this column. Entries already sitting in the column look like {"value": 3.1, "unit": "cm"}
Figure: {"value": 14, "unit": "cm"}
